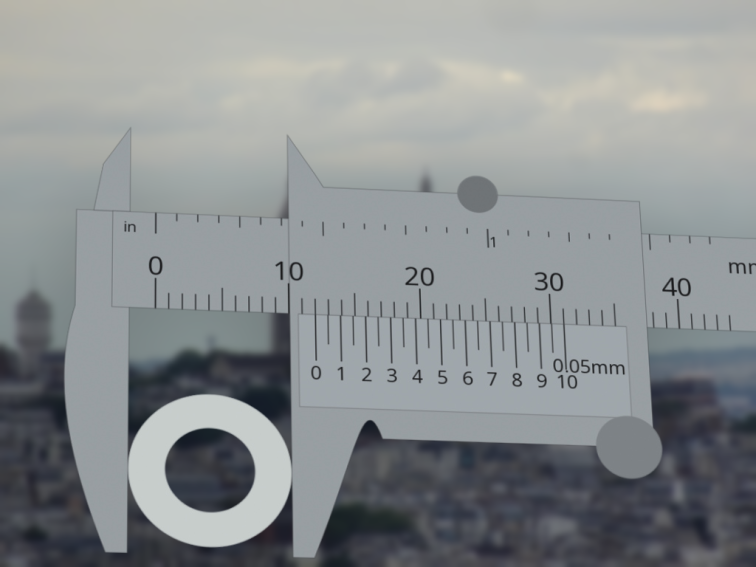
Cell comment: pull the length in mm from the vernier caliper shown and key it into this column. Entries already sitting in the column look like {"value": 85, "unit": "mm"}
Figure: {"value": 12.0, "unit": "mm"}
